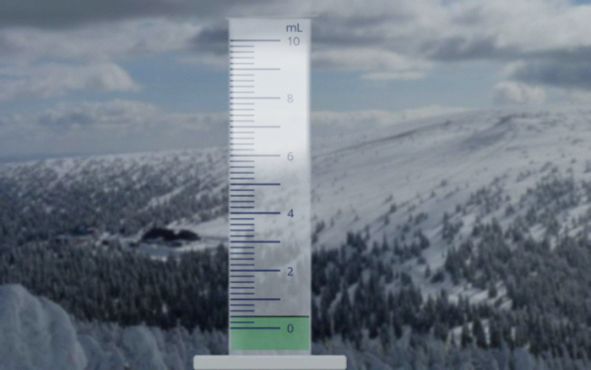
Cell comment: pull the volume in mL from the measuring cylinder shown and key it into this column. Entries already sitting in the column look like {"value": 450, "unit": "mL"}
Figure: {"value": 0.4, "unit": "mL"}
